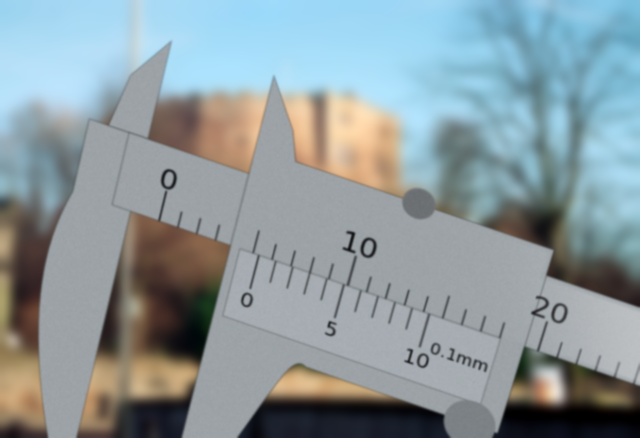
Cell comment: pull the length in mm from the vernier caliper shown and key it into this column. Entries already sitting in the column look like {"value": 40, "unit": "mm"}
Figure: {"value": 5.3, "unit": "mm"}
